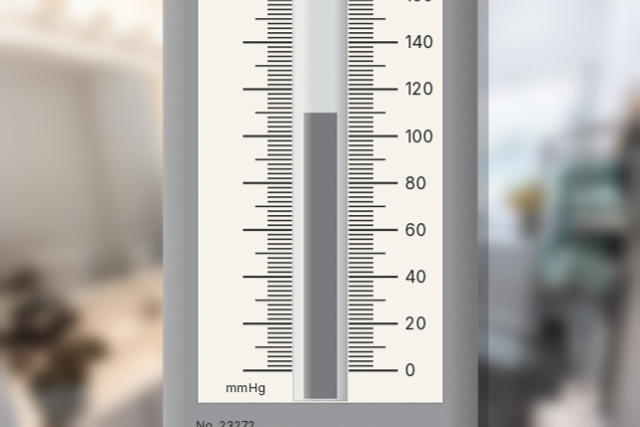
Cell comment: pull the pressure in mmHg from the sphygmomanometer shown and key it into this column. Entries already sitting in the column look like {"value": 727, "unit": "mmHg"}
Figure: {"value": 110, "unit": "mmHg"}
